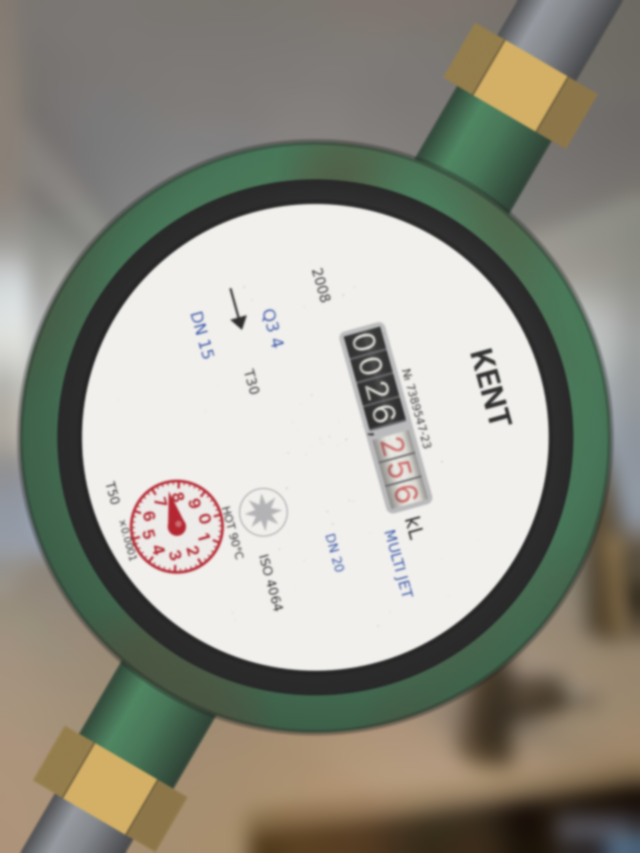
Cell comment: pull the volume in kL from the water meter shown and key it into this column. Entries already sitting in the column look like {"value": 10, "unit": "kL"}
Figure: {"value": 26.2567, "unit": "kL"}
